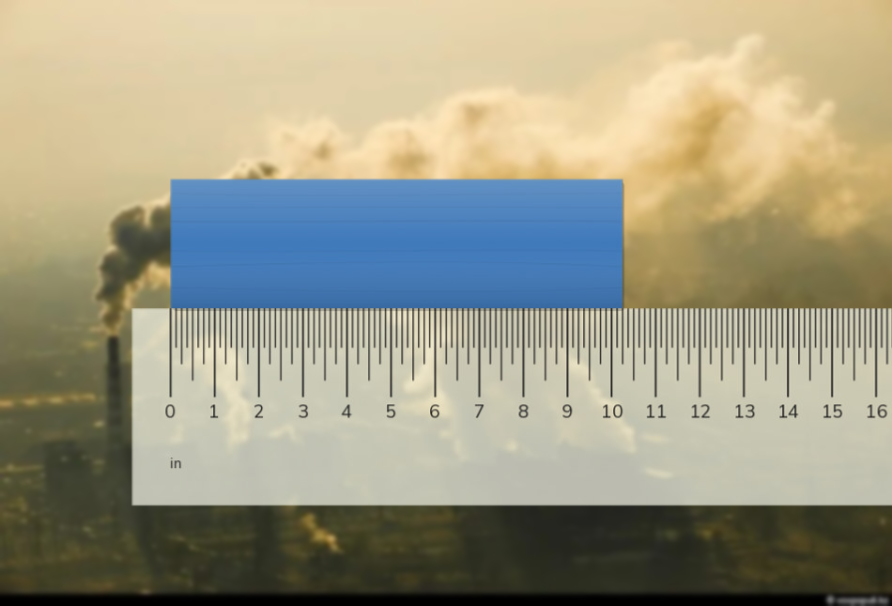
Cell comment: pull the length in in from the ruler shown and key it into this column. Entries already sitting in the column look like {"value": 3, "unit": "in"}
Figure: {"value": 10.25, "unit": "in"}
